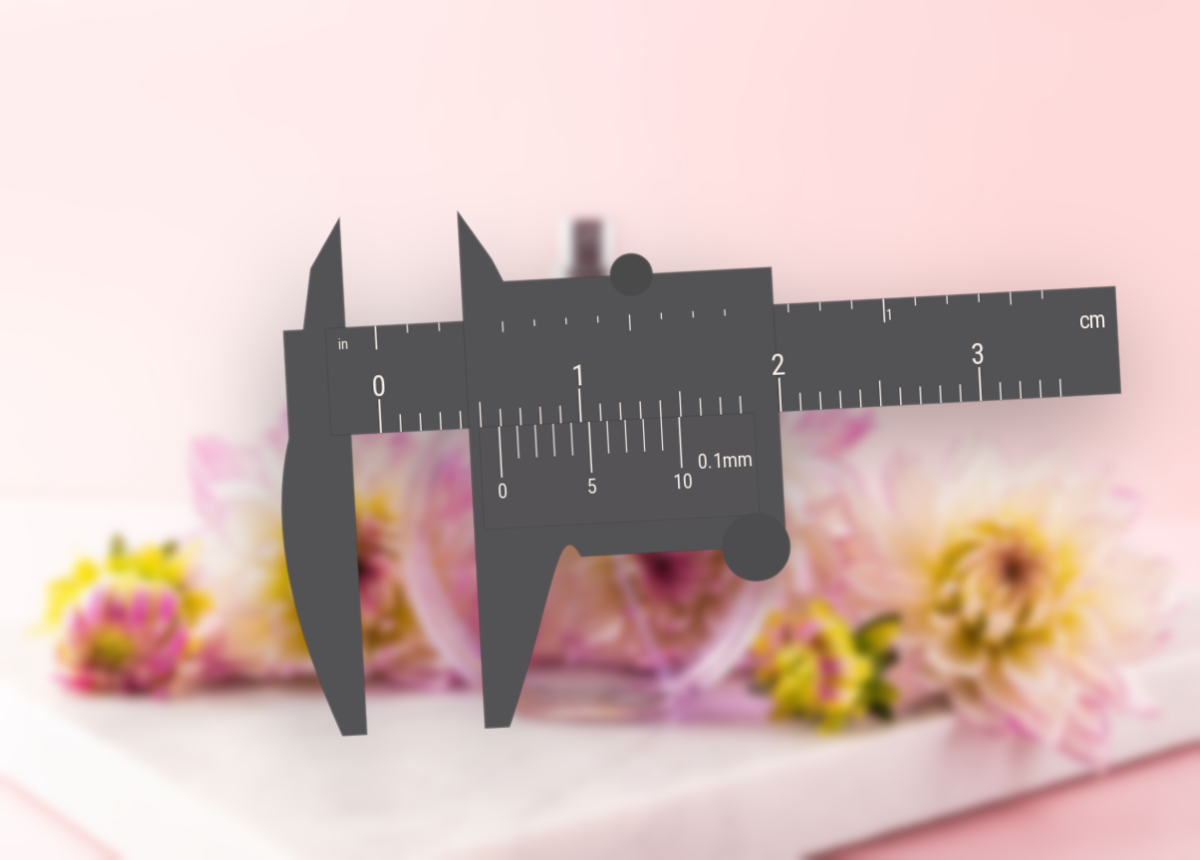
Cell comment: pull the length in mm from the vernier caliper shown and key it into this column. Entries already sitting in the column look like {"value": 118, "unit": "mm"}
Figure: {"value": 5.9, "unit": "mm"}
